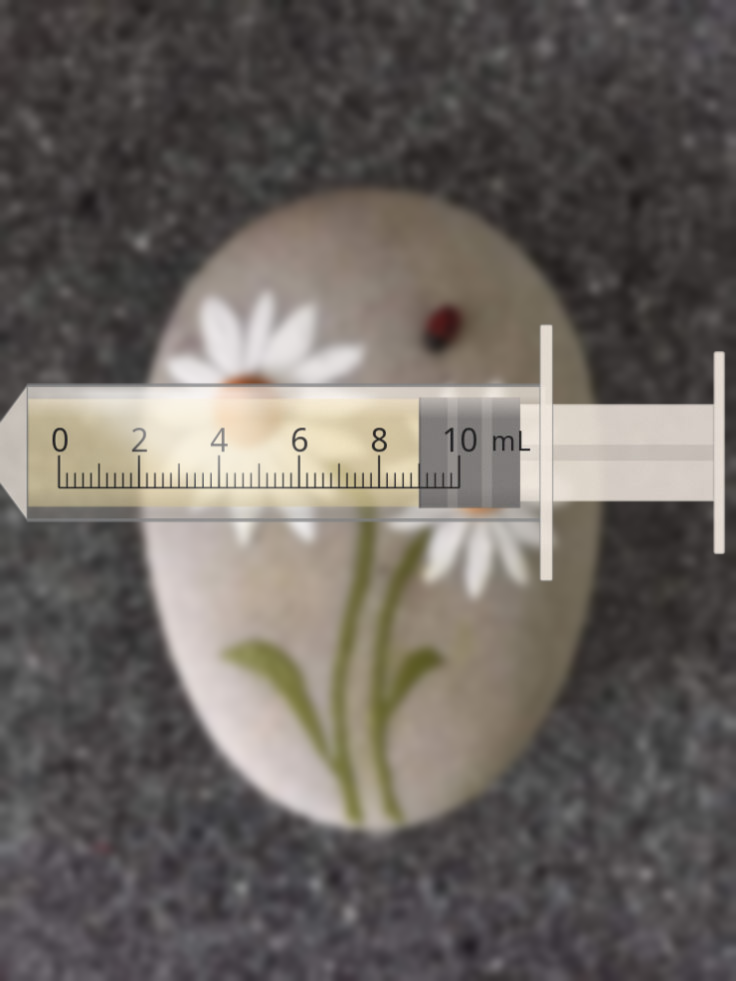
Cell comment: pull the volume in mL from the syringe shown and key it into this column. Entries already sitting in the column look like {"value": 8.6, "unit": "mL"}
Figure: {"value": 9, "unit": "mL"}
